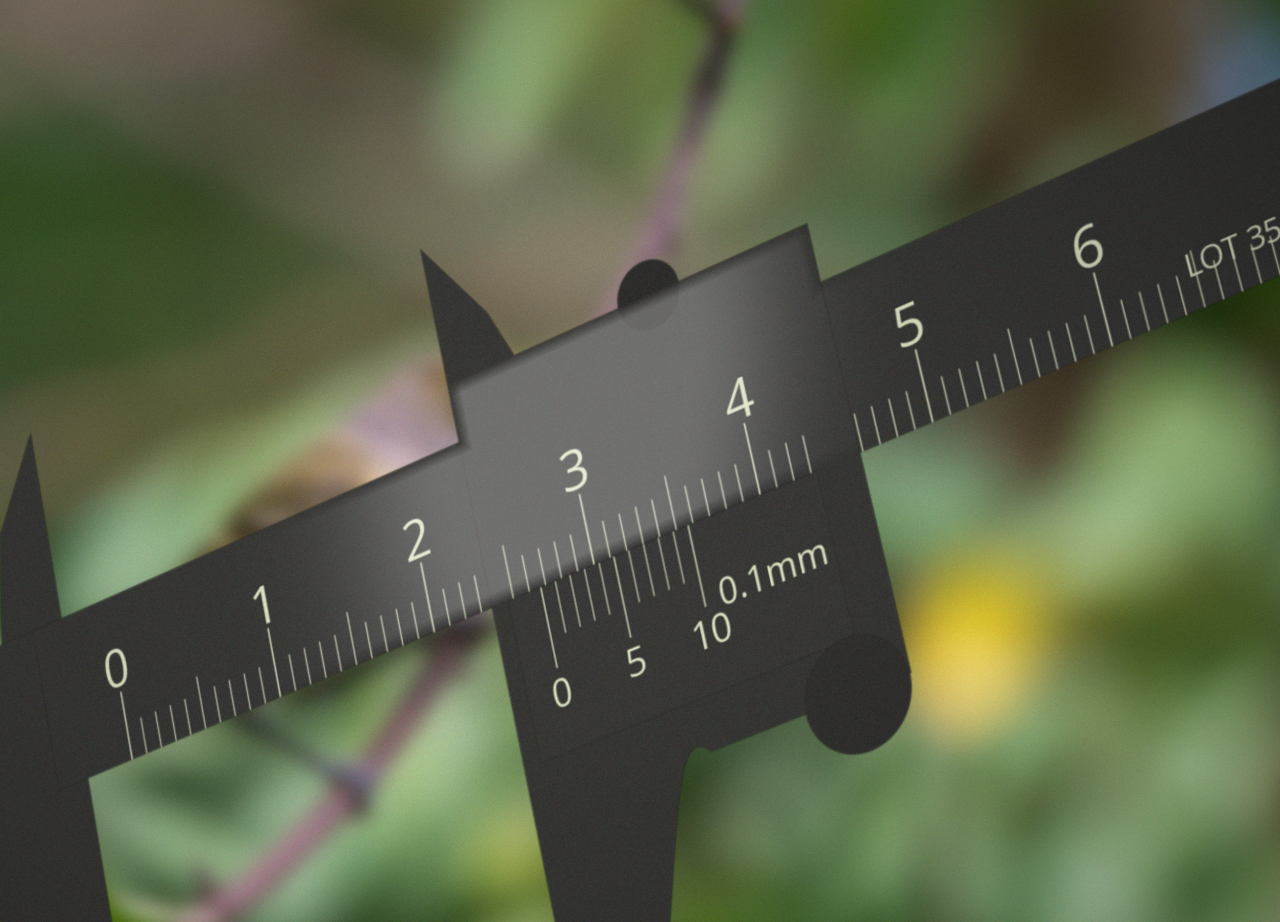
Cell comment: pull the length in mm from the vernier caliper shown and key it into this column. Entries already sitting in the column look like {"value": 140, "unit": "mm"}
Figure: {"value": 26.7, "unit": "mm"}
